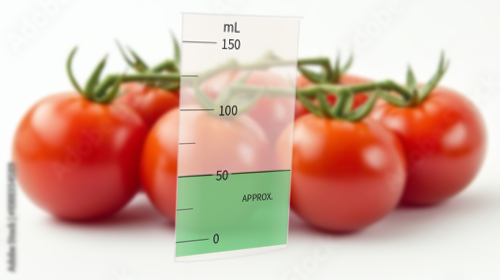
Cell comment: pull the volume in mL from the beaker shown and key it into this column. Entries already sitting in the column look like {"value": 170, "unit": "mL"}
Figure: {"value": 50, "unit": "mL"}
